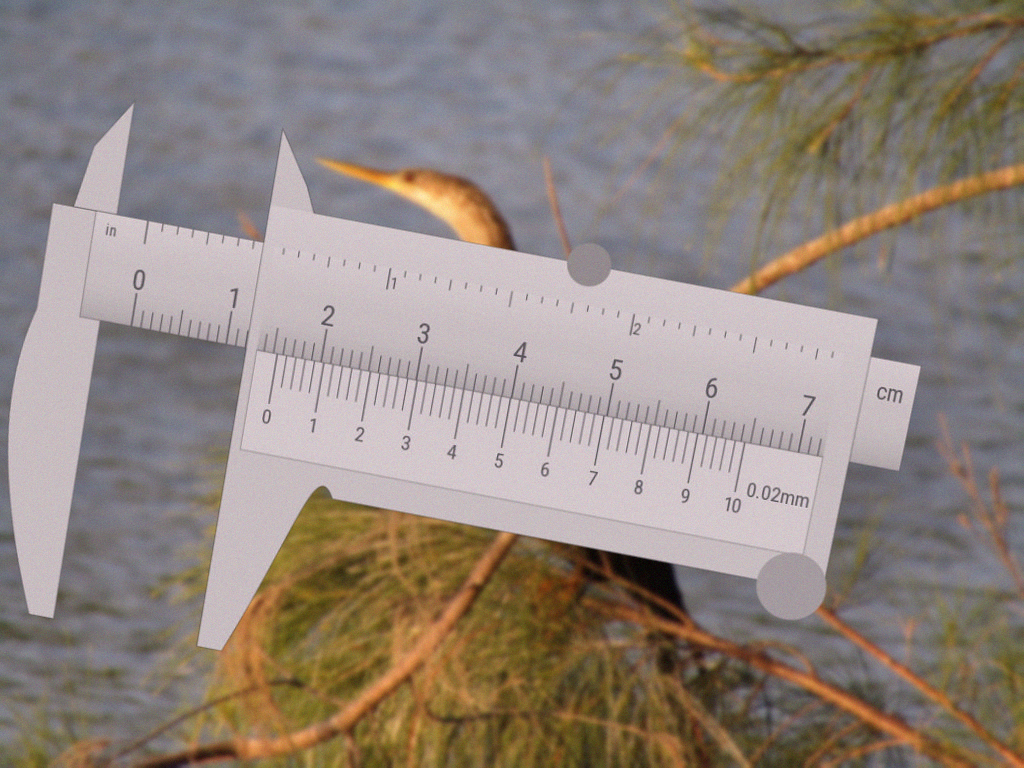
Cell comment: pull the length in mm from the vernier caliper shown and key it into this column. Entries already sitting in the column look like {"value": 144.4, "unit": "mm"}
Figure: {"value": 15.4, "unit": "mm"}
